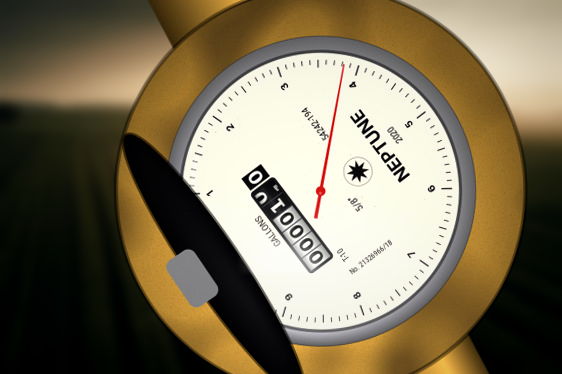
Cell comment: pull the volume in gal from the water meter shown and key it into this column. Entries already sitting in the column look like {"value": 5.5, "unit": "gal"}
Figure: {"value": 103.8, "unit": "gal"}
